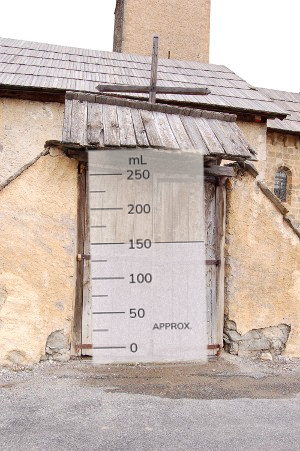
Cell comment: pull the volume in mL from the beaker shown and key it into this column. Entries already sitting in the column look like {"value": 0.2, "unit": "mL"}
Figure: {"value": 150, "unit": "mL"}
